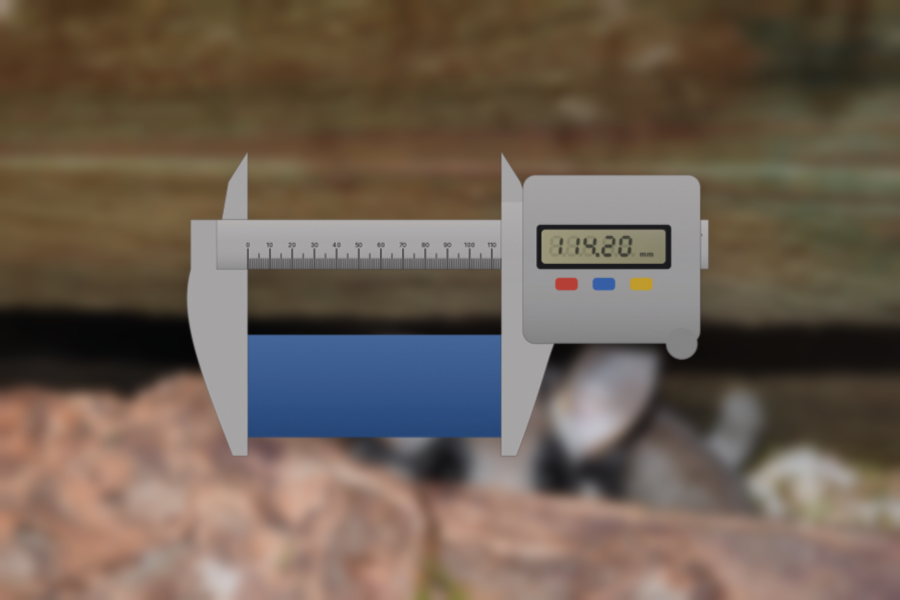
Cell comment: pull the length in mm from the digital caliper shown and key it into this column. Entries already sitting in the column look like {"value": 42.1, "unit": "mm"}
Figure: {"value": 114.20, "unit": "mm"}
